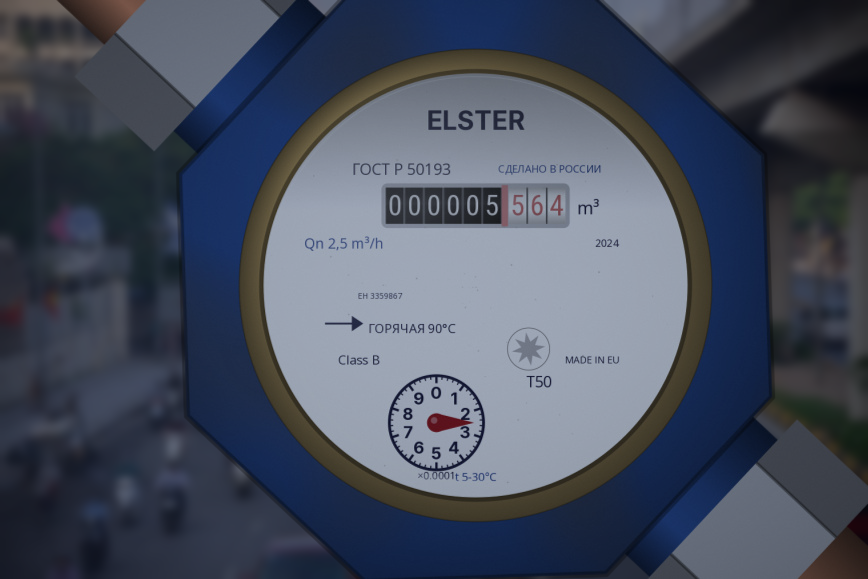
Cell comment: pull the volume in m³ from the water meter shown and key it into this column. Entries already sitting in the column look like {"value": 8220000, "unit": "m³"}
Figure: {"value": 5.5642, "unit": "m³"}
